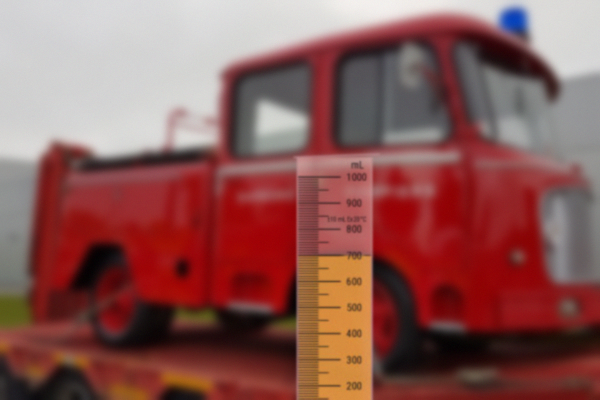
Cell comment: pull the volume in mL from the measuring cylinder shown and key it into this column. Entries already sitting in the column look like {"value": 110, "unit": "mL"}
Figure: {"value": 700, "unit": "mL"}
